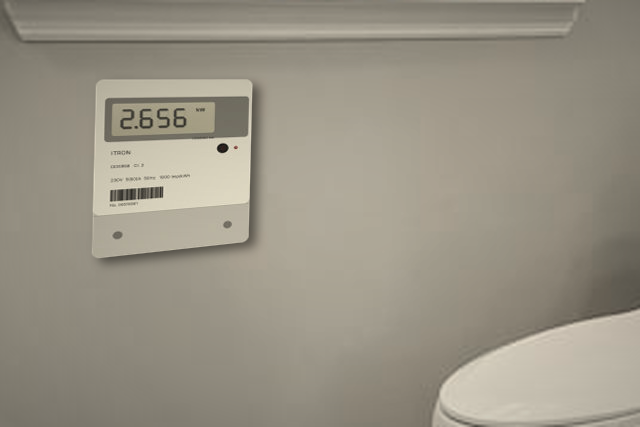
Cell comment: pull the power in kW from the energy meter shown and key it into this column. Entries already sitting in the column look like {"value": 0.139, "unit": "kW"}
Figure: {"value": 2.656, "unit": "kW"}
